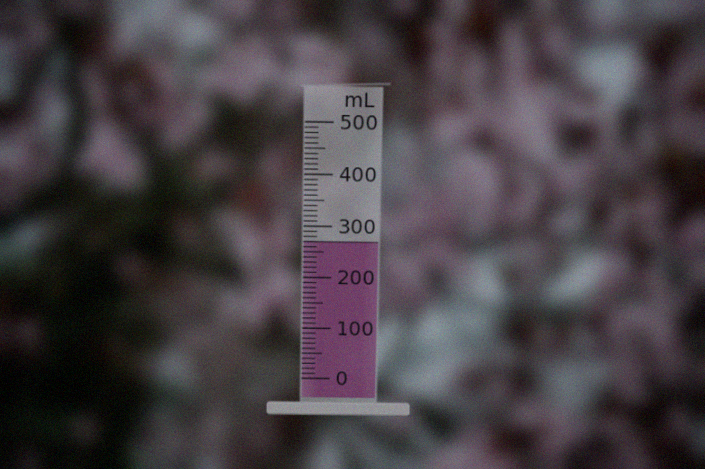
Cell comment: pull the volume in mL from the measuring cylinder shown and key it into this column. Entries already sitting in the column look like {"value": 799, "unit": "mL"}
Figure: {"value": 270, "unit": "mL"}
